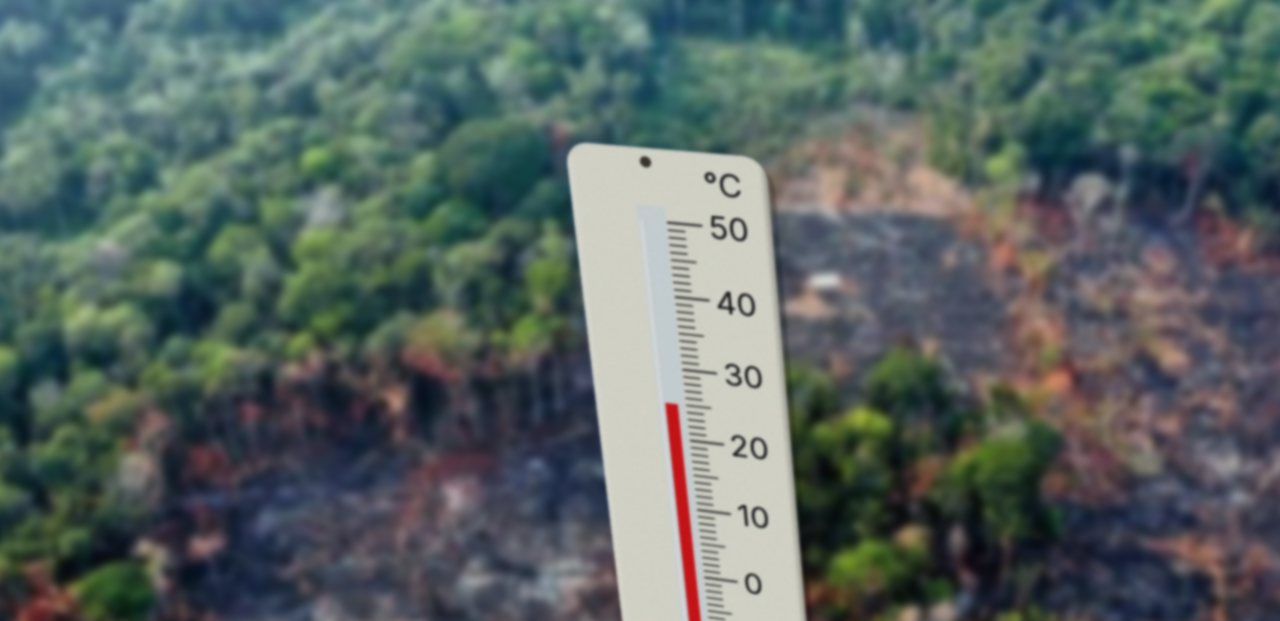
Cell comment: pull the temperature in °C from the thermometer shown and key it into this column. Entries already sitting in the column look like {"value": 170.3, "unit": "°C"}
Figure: {"value": 25, "unit": "°C"}
